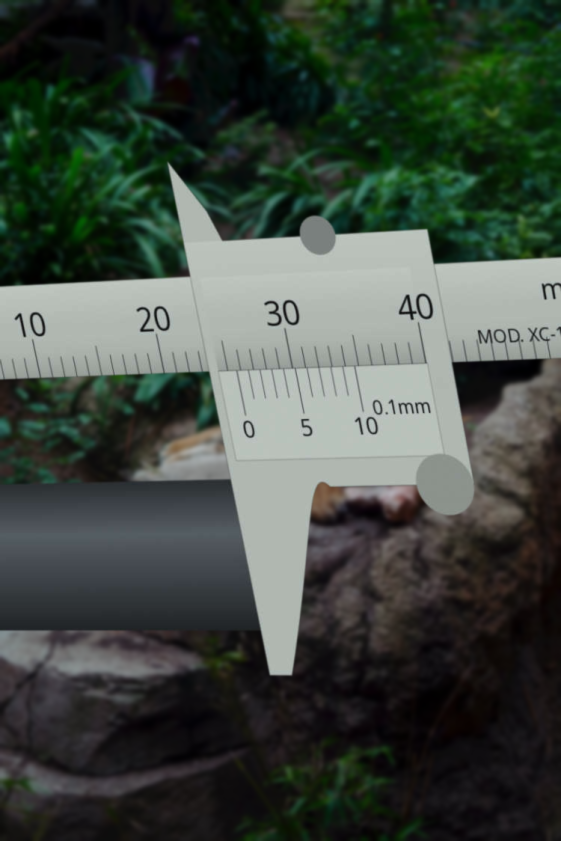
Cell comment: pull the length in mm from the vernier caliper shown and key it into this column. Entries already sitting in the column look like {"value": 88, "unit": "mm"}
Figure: {"value": 25.7, "unit": "mm"}
